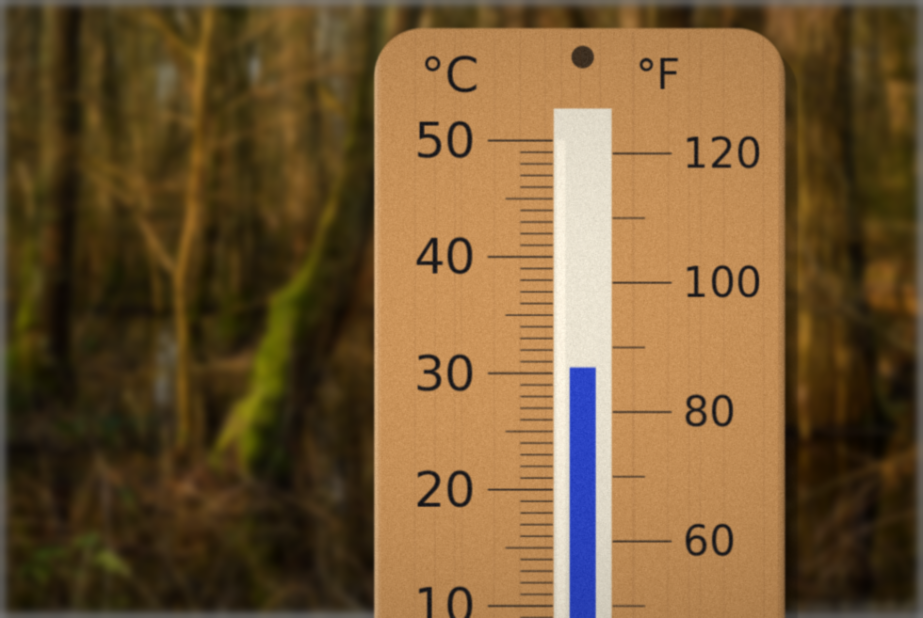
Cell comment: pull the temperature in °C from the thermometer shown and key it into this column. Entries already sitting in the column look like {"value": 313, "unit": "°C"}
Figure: {"value": 30.5, "unit": "°C"}
